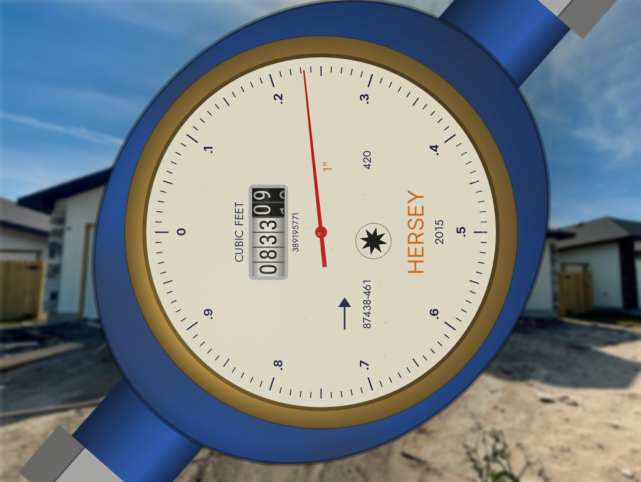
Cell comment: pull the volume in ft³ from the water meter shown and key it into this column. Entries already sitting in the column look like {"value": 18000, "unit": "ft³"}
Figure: {"value": 83309.23, "unit": "ft³"}
